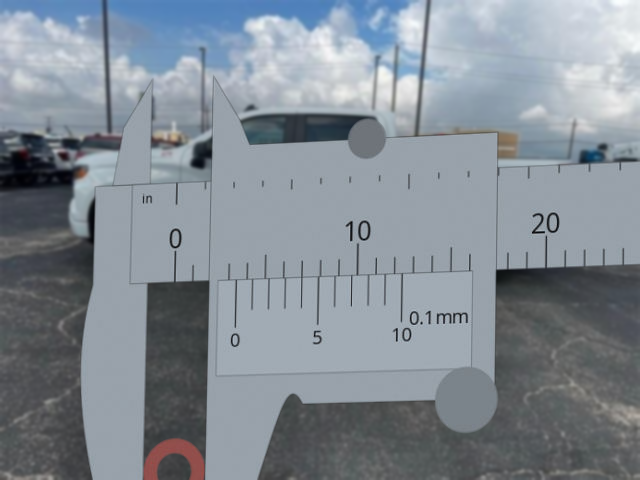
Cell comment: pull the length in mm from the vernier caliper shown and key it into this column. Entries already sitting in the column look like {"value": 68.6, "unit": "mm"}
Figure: {"value": 3.4, "unit": "mm"}
